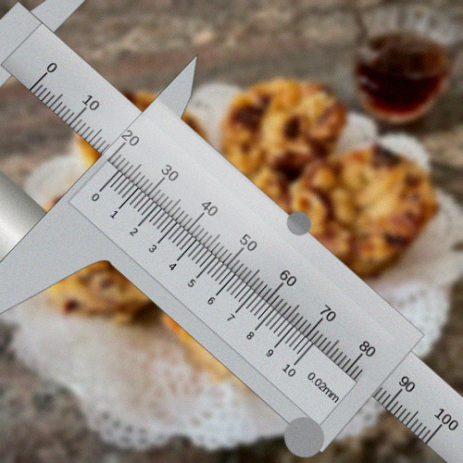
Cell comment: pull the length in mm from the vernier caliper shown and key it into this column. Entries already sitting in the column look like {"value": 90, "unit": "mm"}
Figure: {"value": 22.8, "unit": "mm"}
